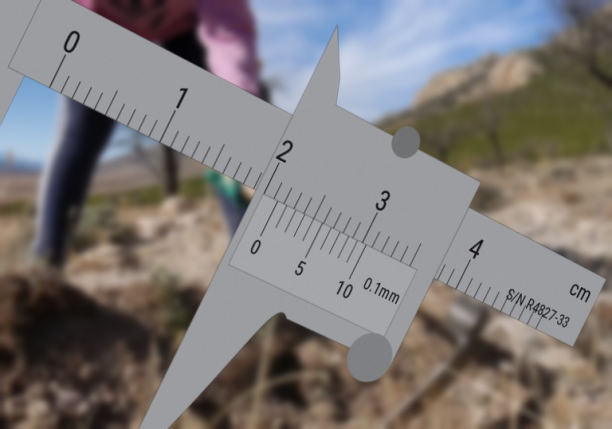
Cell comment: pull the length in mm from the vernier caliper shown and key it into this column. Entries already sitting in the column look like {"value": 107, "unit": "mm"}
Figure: {"value": 21.4, "unit": "mm"}
